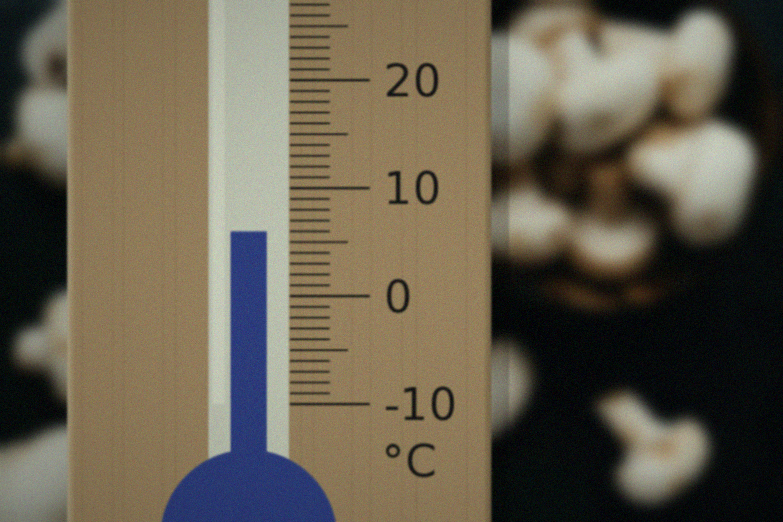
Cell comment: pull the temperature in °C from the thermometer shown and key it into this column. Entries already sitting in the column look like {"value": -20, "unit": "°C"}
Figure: {"value": 6, "unit": "°C"}
